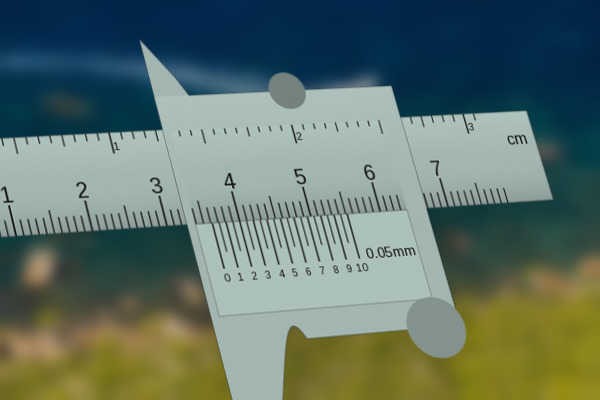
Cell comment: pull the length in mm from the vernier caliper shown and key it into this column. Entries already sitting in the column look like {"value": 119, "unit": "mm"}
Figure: {"value": 36.2, "unit": "mm"}
